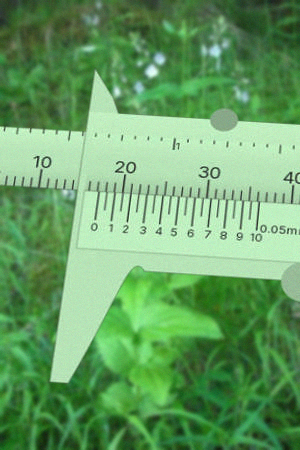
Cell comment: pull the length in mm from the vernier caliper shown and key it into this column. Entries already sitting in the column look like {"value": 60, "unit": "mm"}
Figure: {"value": 17.2, "unit": "mm"}
